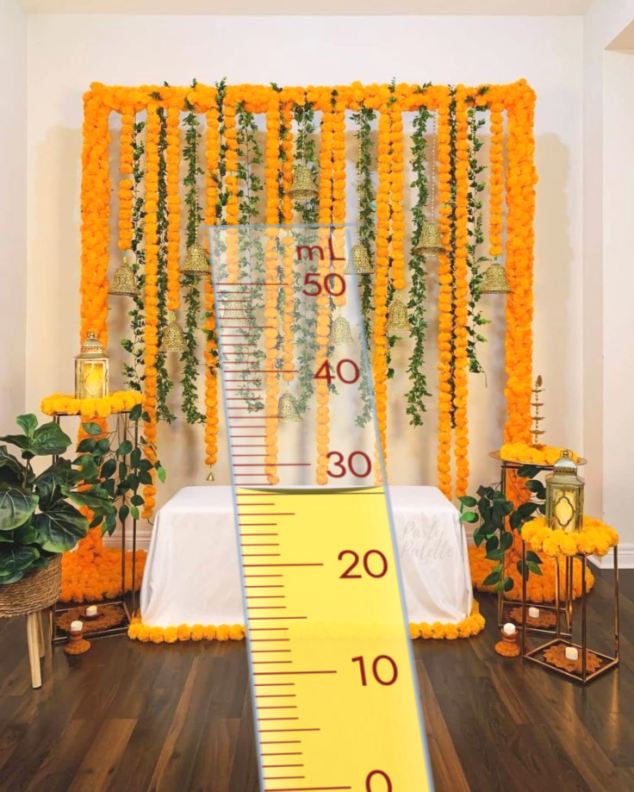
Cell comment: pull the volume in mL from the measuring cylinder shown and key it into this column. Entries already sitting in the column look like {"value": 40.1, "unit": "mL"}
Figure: {"value": 27, "unit": "mL"}
